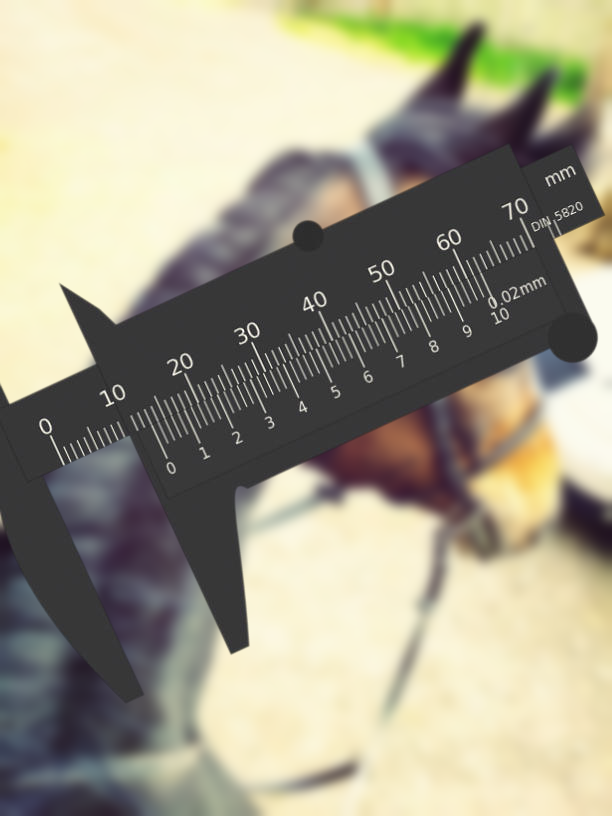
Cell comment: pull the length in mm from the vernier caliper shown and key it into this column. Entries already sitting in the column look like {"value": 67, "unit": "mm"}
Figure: {"value": 13.0, "unit": "mm"}
